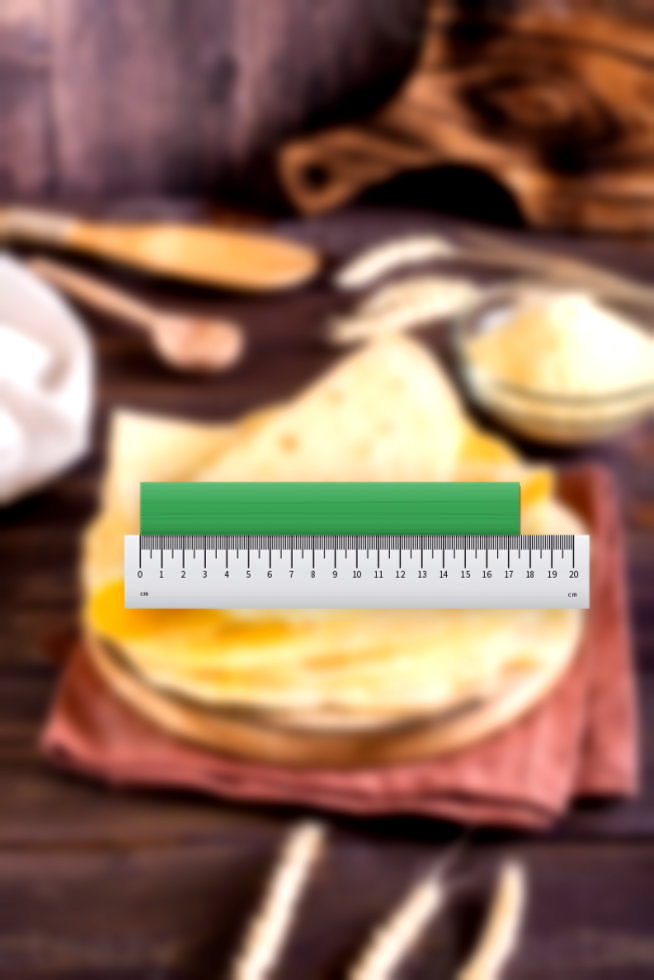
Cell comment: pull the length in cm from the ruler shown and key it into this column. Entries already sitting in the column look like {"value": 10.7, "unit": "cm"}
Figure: {"value": 17.5, "unit": "cm"}
